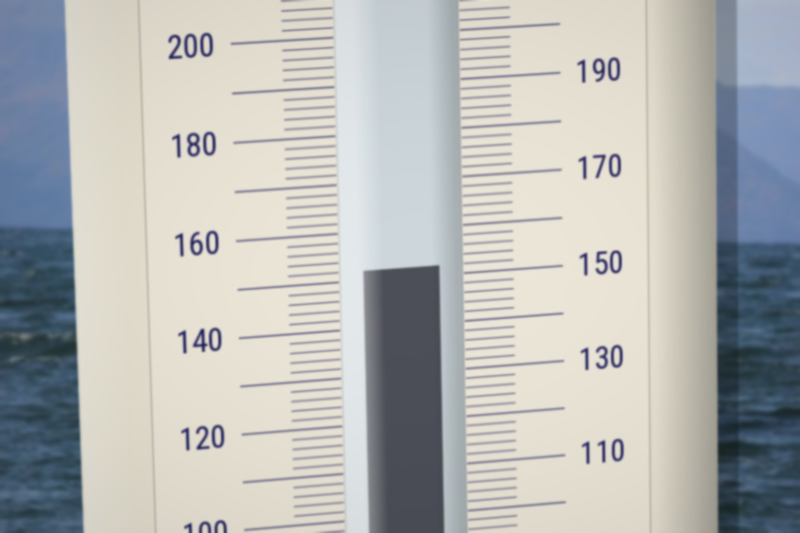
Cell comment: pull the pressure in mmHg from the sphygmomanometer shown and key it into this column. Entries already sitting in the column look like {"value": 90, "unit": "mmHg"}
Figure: {"value": 152, "unit": "mmHg"}
